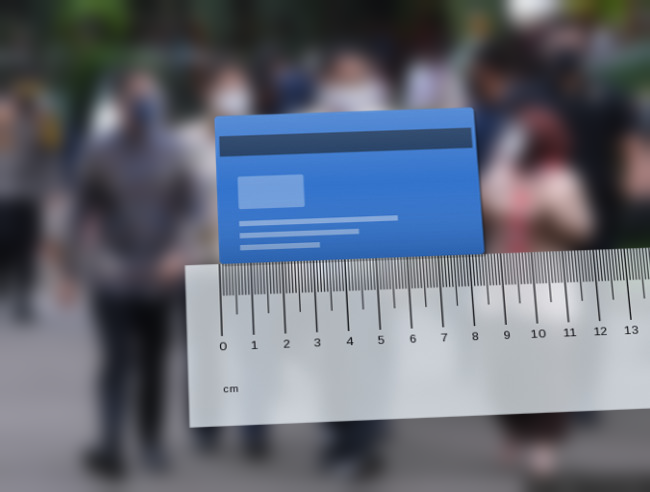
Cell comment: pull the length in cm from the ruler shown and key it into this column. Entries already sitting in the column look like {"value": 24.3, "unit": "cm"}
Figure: {"value": 8.5, "unit": "cm"}
